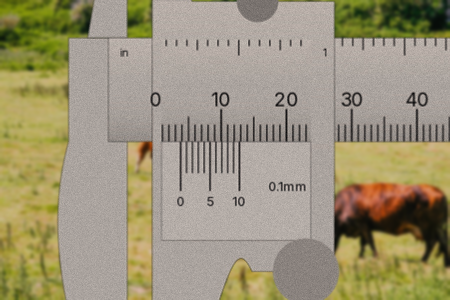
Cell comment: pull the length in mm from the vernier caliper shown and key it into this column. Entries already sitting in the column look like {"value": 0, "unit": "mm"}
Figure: {"value": 3.8, "unit": "mm"}
